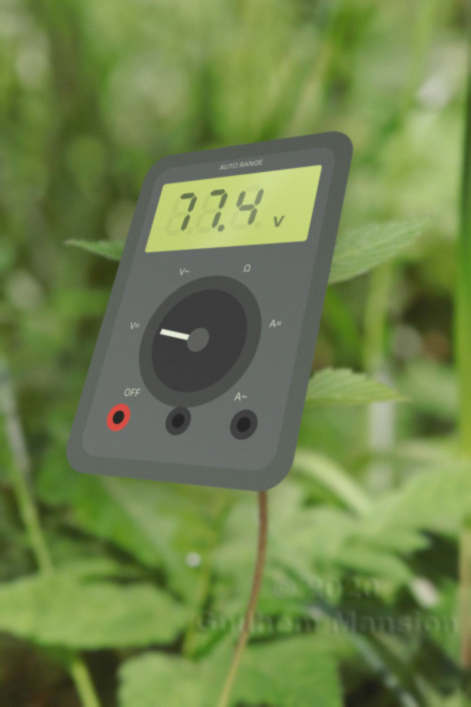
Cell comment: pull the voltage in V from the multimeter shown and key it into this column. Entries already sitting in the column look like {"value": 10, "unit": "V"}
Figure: {"value": 77.4, "unit": "V"}
